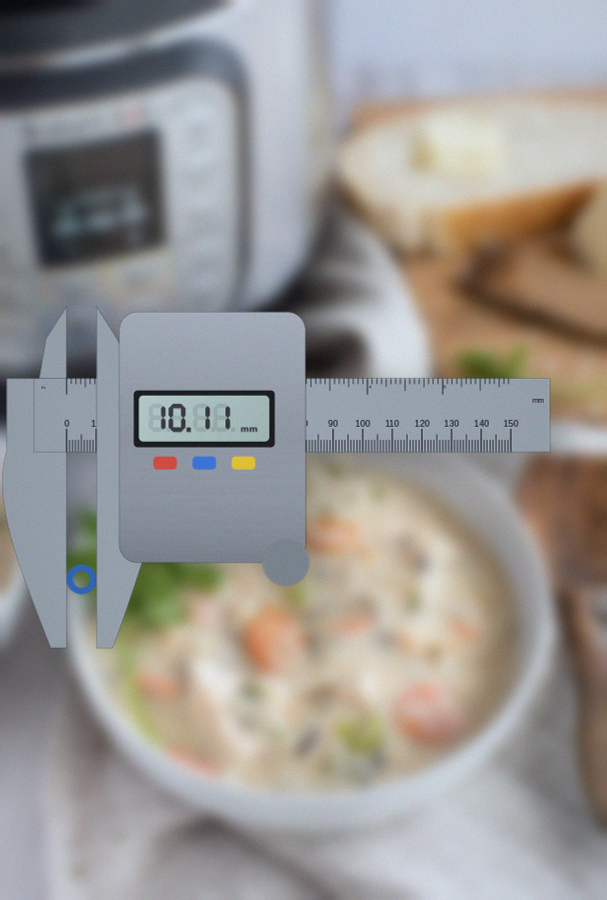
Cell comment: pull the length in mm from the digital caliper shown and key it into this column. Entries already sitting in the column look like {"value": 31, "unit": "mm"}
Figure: {"value": 10.11, "unit": "mm"}
